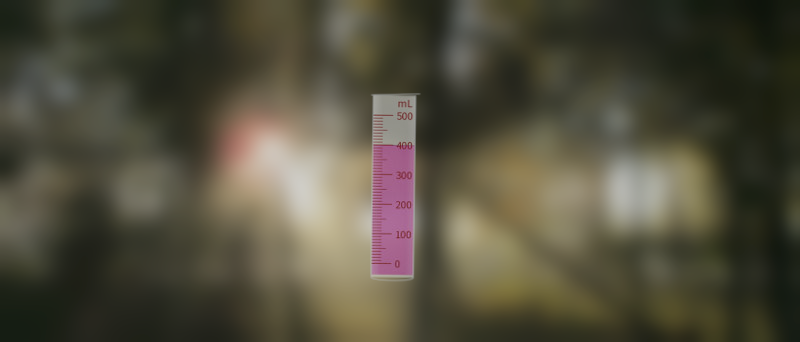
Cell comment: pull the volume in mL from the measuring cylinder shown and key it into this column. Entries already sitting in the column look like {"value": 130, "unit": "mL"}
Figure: {"value": 400, "unit": "mL"}
